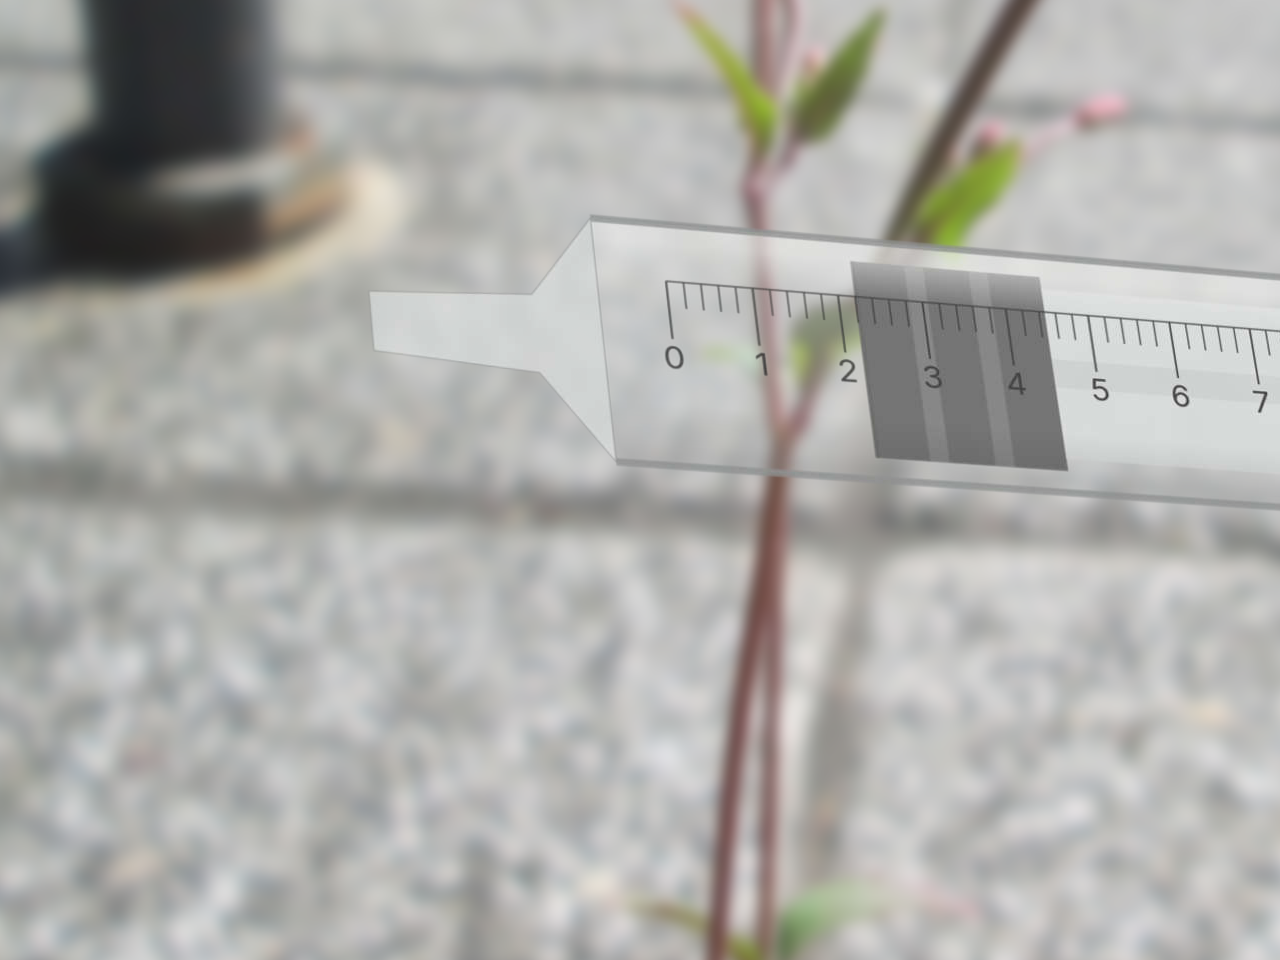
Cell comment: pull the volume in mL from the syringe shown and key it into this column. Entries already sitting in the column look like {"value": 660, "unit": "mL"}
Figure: {"value": 2.2, "unit": "mL"}
